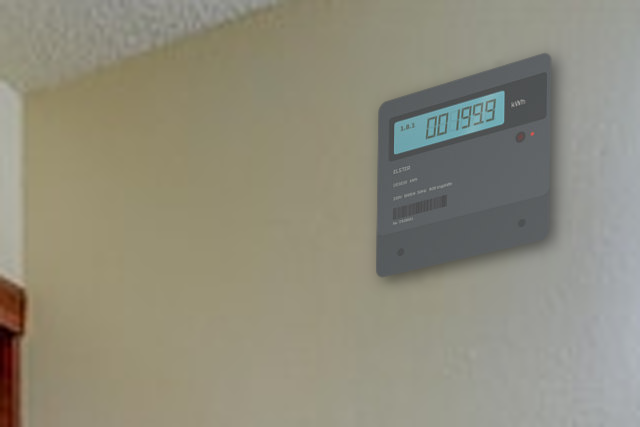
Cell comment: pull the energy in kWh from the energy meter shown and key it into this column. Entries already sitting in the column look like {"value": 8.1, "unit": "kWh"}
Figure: {"value": 199.9, "unit": "kWh"}
